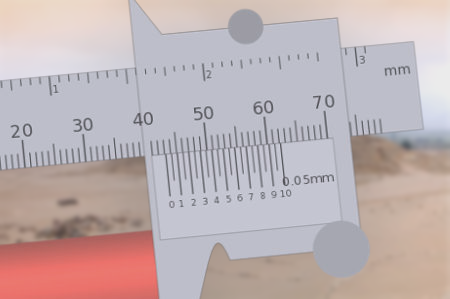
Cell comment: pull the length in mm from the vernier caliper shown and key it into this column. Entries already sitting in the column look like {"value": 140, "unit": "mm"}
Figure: {"value": 43.2, "unit": "mm"}
